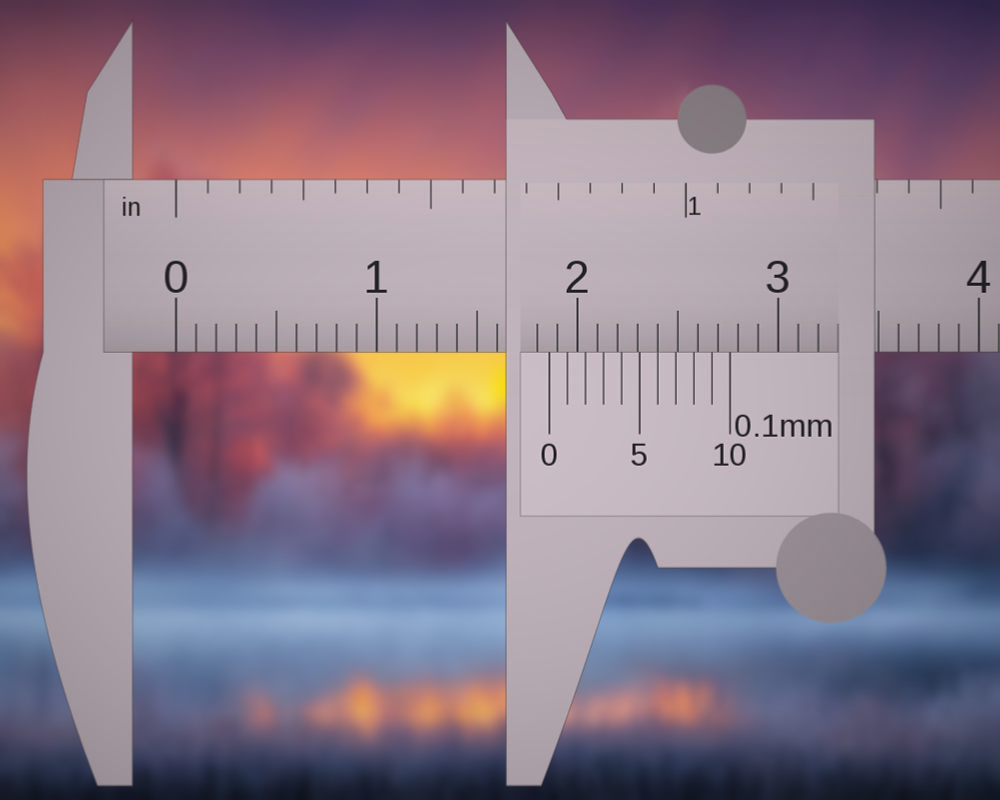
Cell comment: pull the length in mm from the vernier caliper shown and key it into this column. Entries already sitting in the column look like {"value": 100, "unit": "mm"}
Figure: {"value": 18.6, "unit": "mm"}
